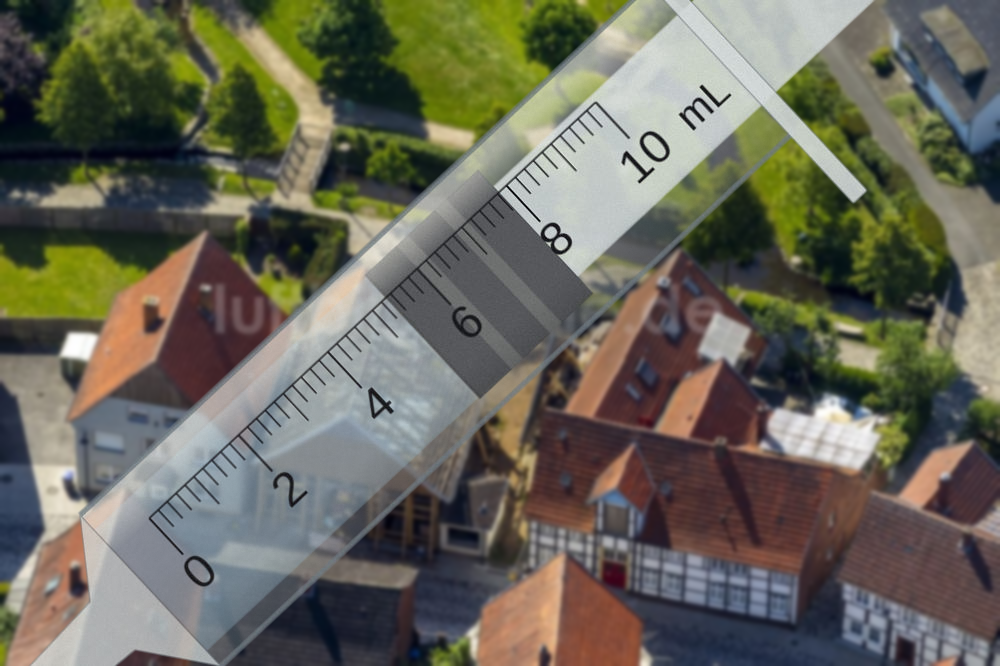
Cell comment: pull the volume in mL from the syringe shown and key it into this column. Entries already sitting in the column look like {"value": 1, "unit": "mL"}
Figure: {"value": 5.3, "unit": "mL"}
